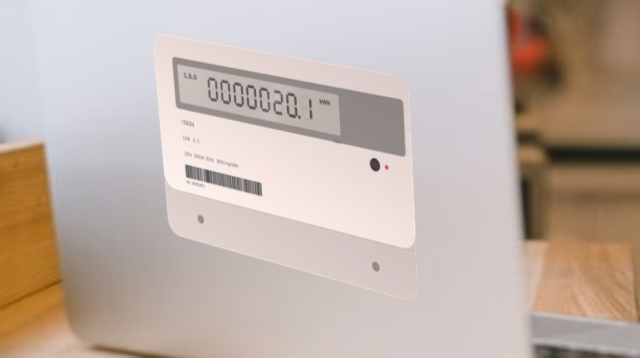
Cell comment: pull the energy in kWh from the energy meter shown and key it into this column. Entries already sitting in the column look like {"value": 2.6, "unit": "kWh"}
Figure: {"value": 20.1, "unit": "kWh"}
